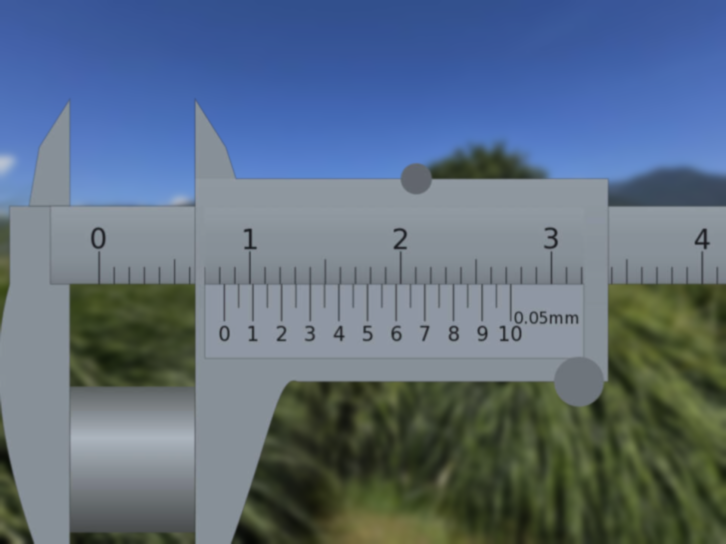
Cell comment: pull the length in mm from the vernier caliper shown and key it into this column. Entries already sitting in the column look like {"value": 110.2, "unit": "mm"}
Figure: {"value": 8.3, "unit": "mm"}
